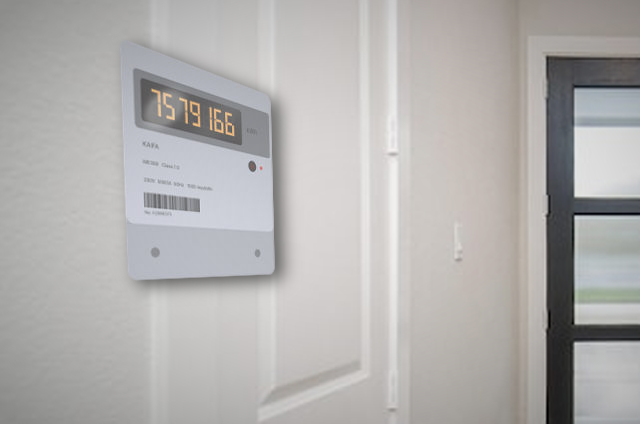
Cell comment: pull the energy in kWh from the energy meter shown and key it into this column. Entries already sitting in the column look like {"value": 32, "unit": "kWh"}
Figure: {"value": 7579166, "unit": "kWh"}
